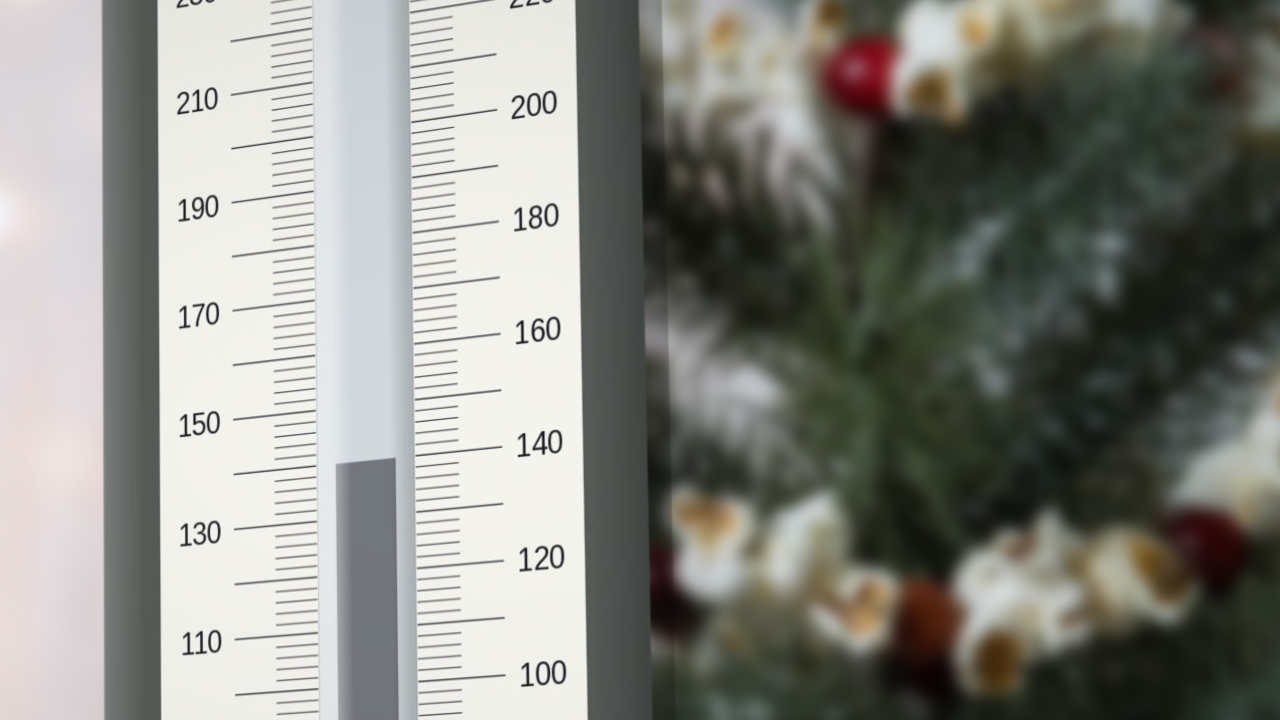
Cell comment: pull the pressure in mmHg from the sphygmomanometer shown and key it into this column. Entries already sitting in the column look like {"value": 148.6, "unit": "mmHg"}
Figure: {"value": 140, "unit": "mmHg"}
